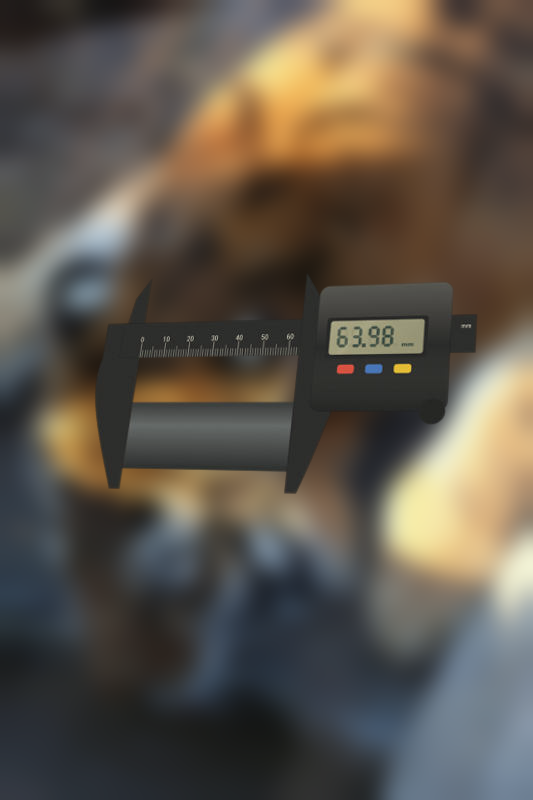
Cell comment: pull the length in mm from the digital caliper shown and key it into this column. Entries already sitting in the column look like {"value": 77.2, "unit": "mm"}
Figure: {"value": 63.98, "unit": "mm"}
